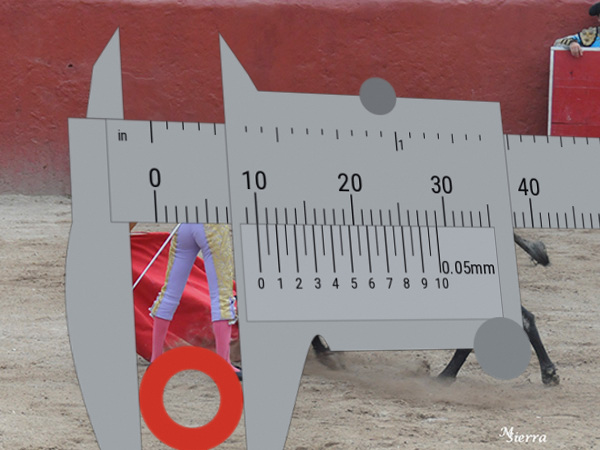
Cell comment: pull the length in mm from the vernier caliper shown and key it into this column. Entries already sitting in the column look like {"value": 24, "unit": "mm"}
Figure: {"value": 10.0, "unit": "mm"}
